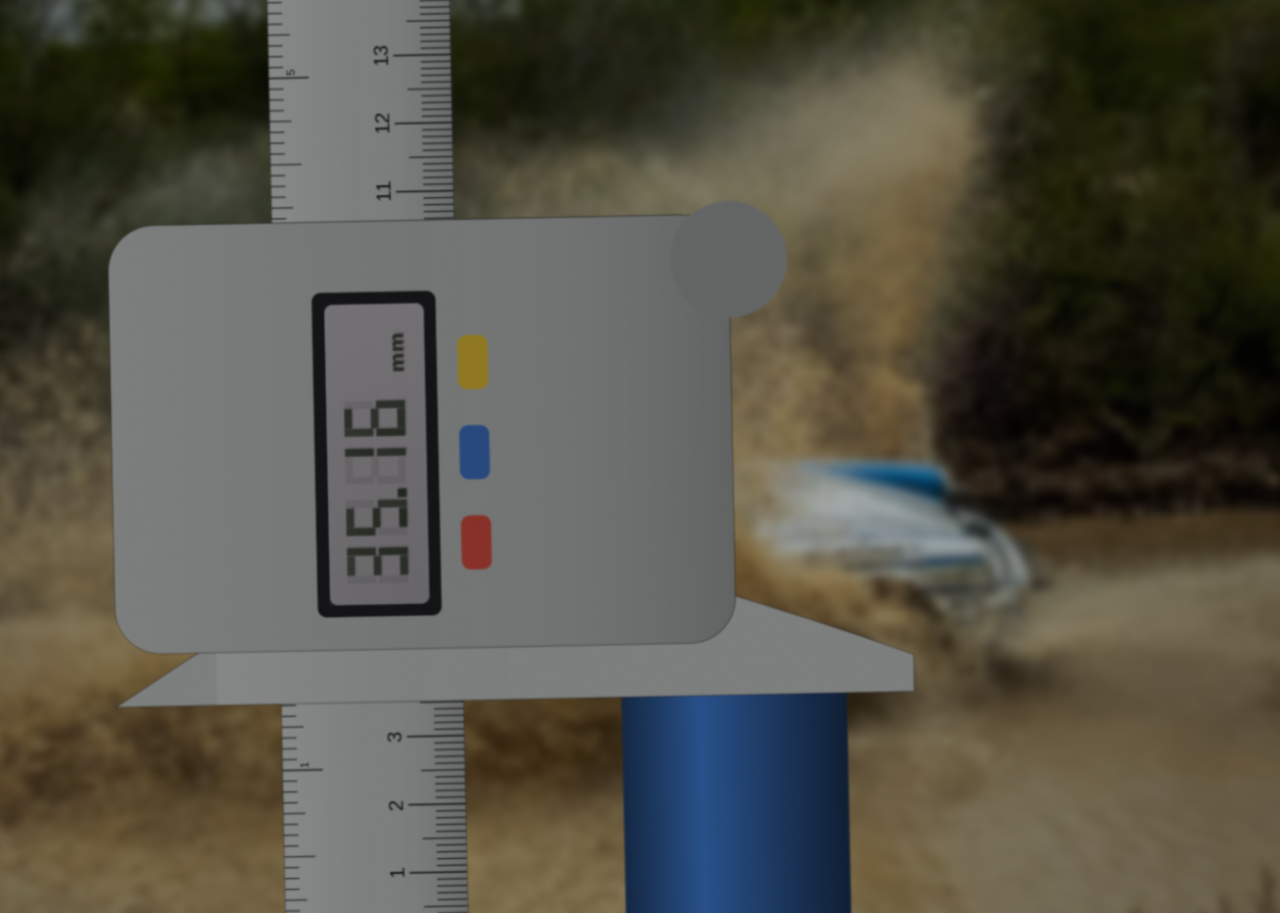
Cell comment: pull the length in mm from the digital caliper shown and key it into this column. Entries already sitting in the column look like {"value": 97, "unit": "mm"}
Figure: {"value": 35.16, "unit": "mm"}
